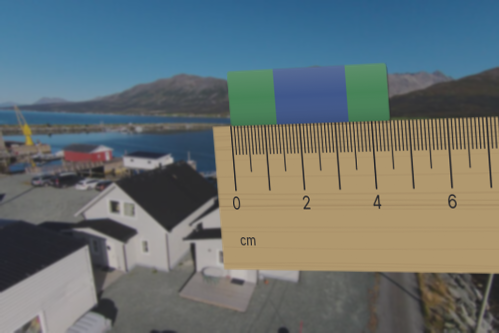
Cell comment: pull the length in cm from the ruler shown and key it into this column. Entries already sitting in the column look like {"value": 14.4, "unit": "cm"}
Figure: {"value": 4.5, "unit": "cm"}
